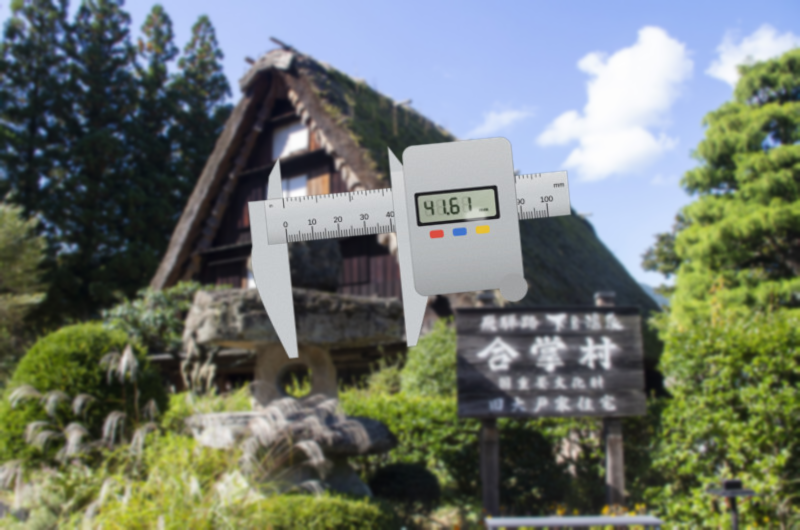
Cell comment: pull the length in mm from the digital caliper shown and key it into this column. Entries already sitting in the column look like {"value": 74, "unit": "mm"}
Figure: {"value": 41.61, "unit": "mm"}
